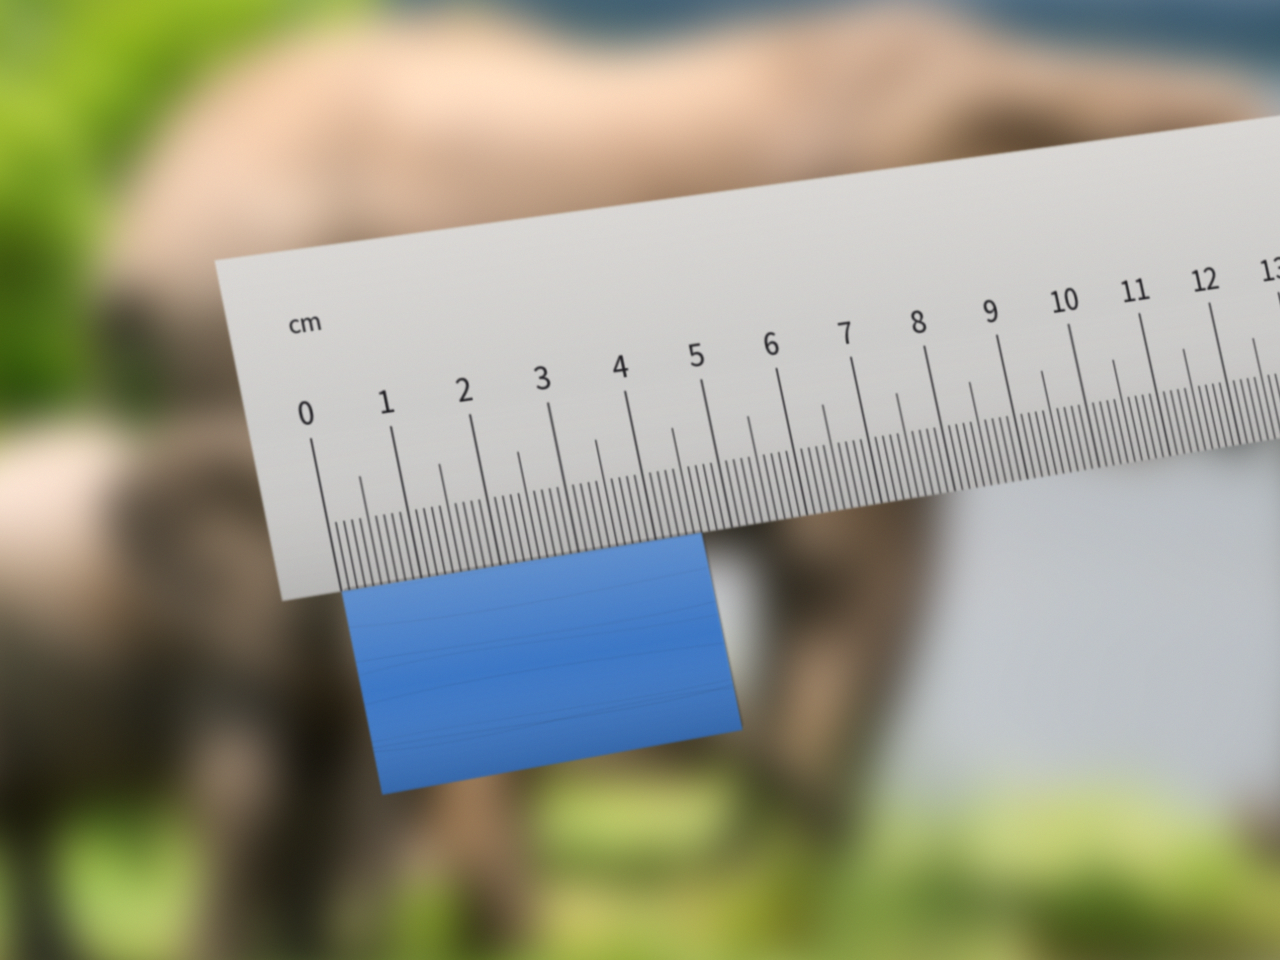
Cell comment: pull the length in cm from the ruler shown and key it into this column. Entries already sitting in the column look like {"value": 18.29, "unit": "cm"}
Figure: {"value": 4.6, "unit": "cm"}
